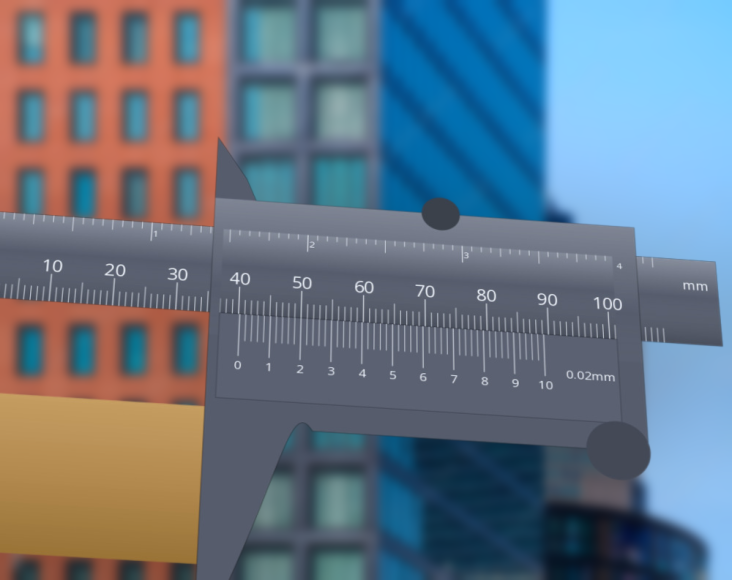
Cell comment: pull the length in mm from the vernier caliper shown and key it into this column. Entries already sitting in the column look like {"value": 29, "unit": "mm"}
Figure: {"value": 40.2, "unit": "mm"}
